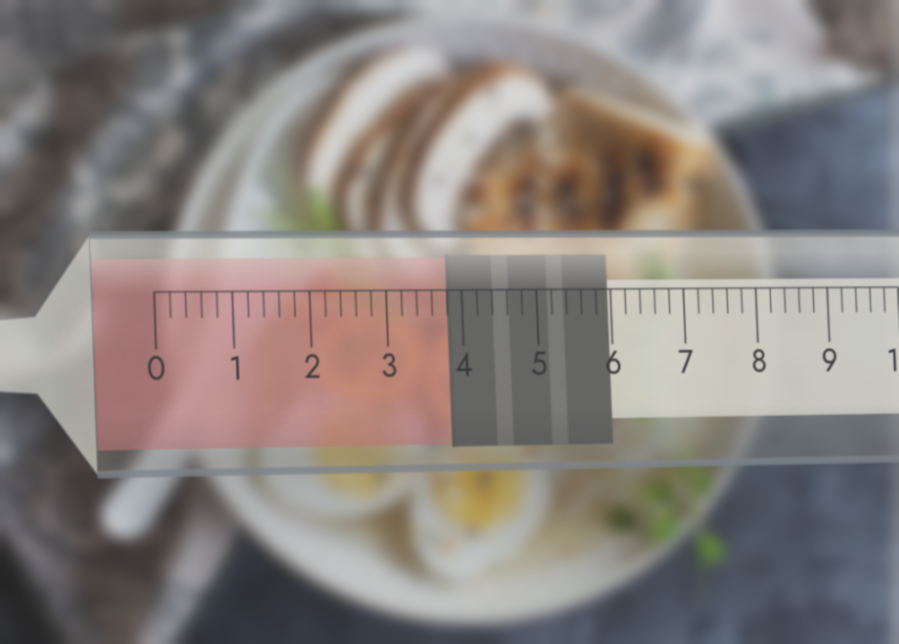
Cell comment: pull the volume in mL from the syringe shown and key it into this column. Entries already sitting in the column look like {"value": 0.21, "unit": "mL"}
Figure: {"value": 3.8, "unit": "mL"}
